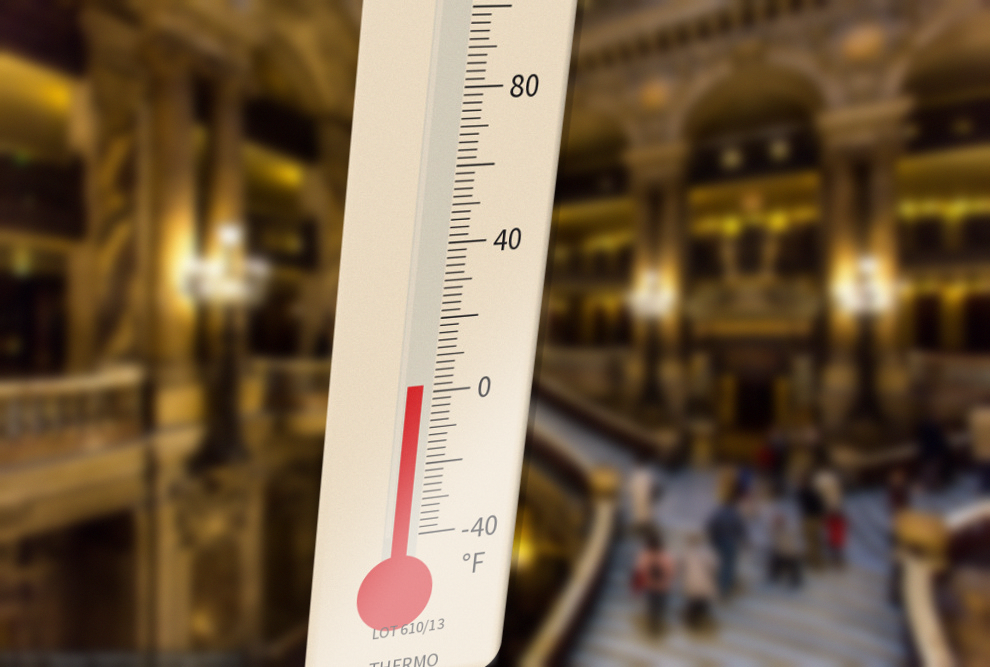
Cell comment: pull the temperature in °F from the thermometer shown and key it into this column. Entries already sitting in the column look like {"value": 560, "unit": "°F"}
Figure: {"value": 2, "unit": "°F"}
